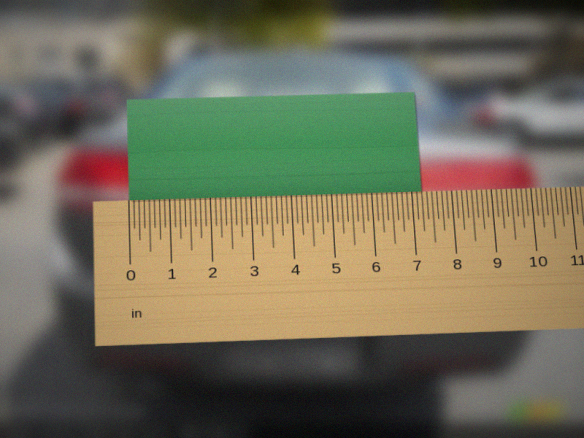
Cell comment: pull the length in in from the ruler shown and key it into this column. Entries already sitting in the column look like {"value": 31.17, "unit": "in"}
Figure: {"value": 7.25, "unit": "in"}
